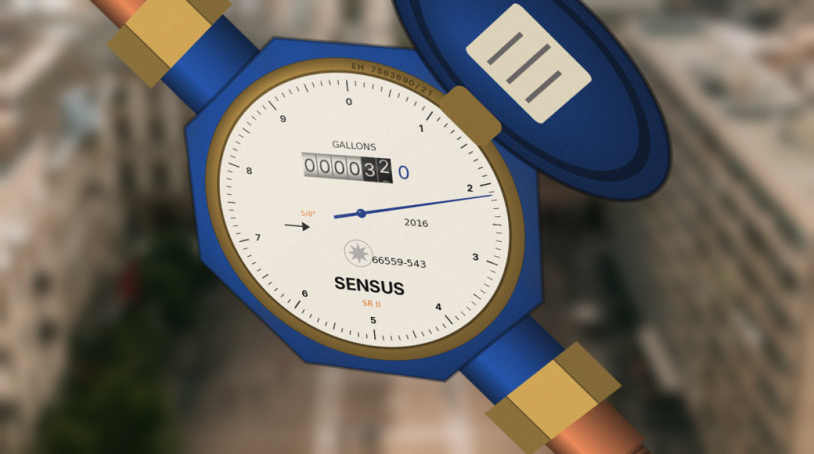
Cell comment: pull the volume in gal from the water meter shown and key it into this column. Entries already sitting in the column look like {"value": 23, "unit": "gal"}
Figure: {"value": 322.1, "unit": "gal"}
